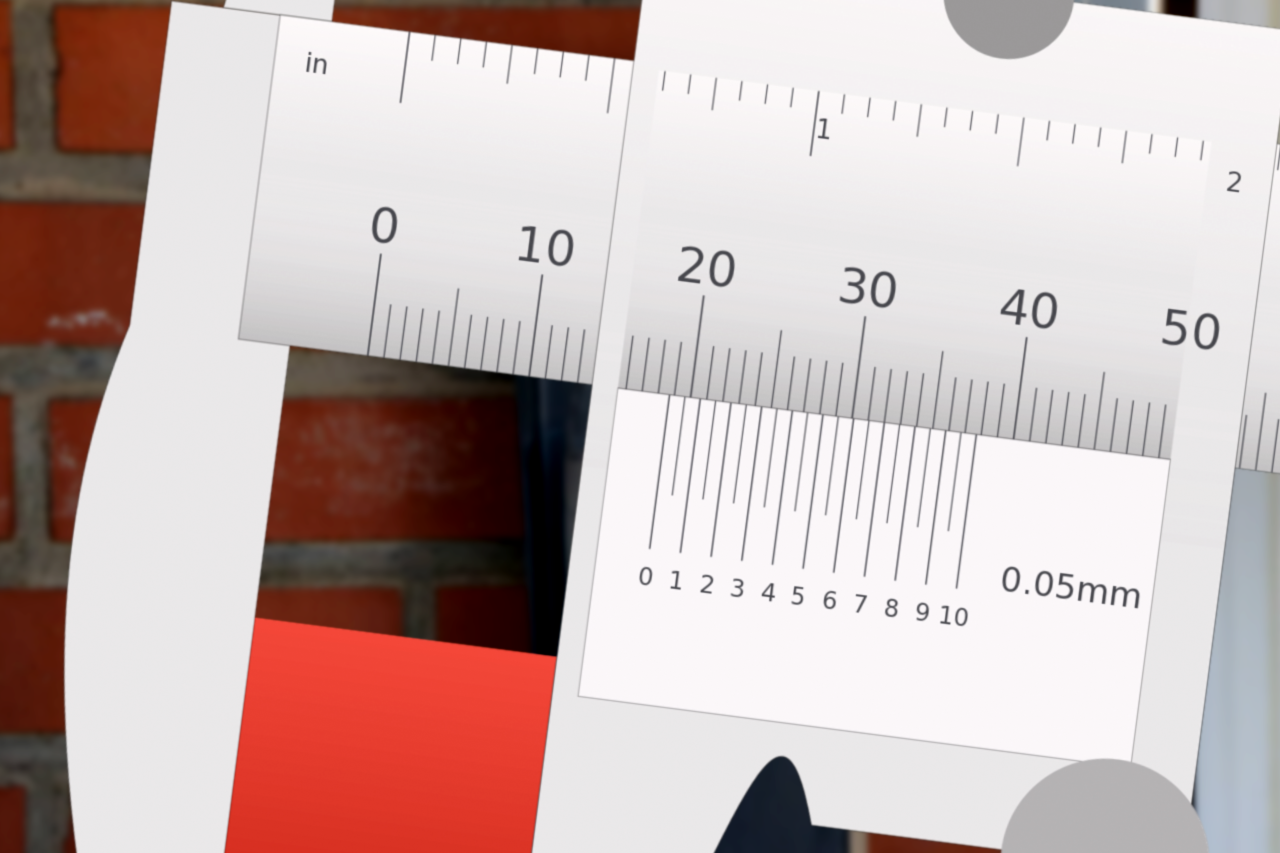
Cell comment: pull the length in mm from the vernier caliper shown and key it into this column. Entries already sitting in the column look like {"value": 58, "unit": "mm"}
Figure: {"value": 18.7, "unit": "mm"}
